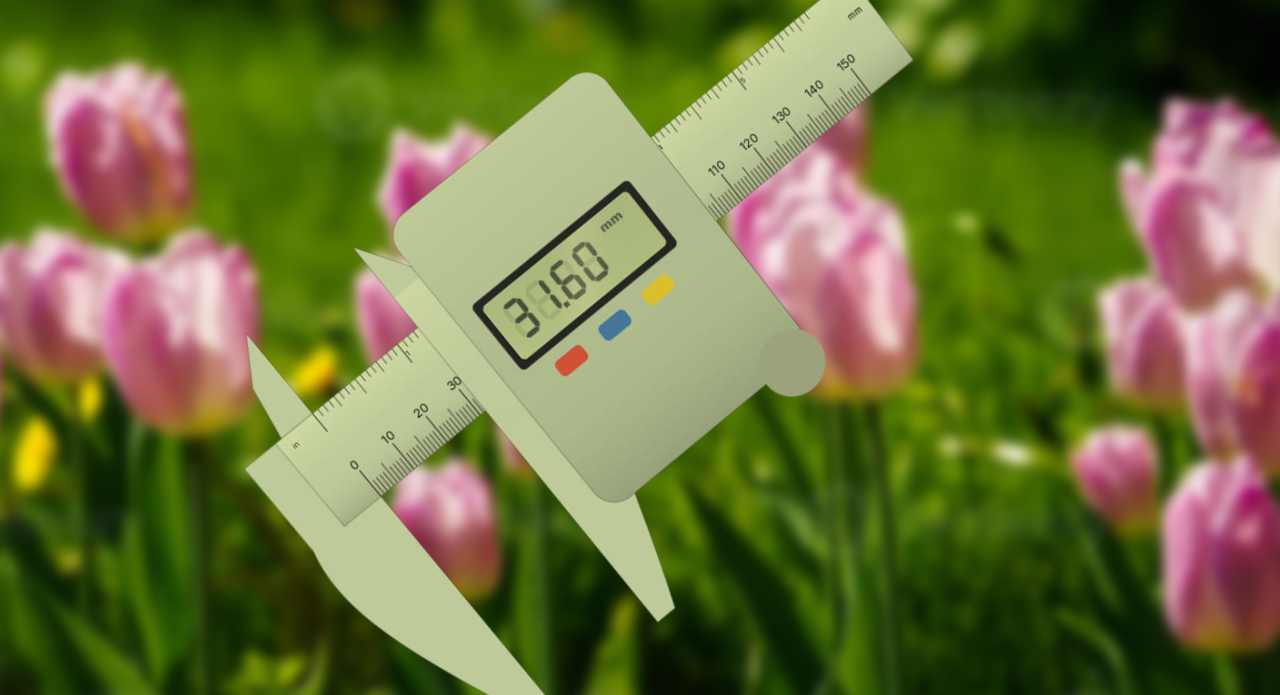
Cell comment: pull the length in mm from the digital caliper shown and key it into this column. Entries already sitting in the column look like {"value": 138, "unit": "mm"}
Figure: {"value": 31.60, "unit": "mm"}
